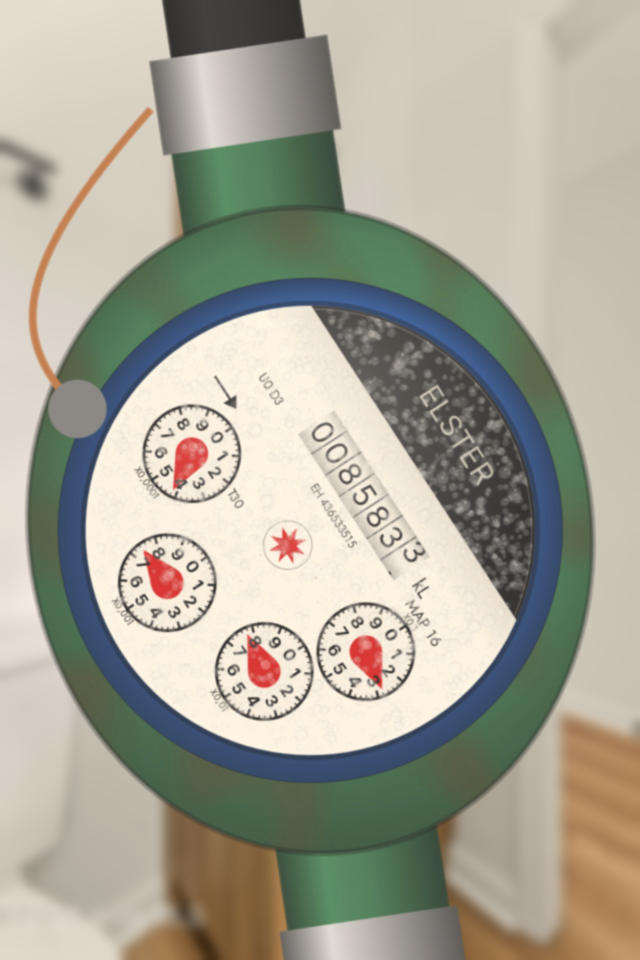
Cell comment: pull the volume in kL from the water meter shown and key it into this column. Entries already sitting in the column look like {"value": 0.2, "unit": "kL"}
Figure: {"value": 85833.2774, "unit": "kL"}
